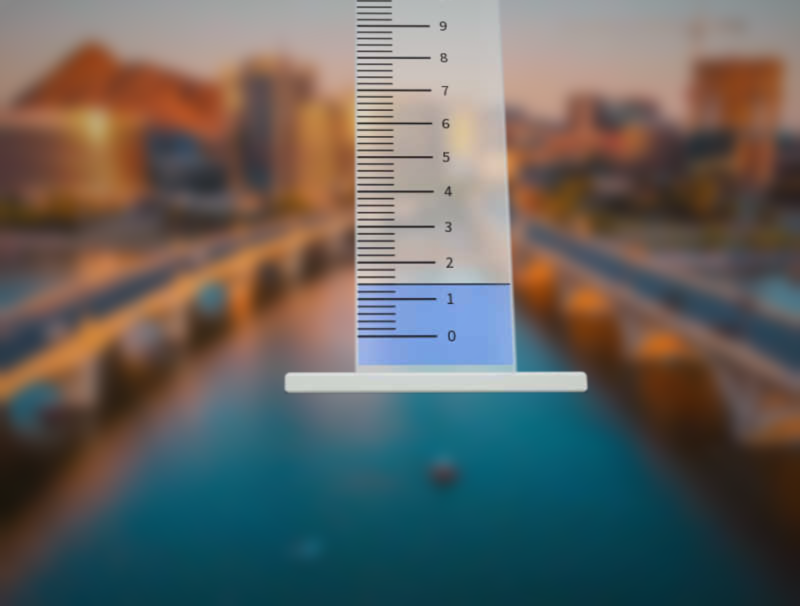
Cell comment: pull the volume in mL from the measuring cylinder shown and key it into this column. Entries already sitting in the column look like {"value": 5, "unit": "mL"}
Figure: {"value": 1.4, "unit": "mL"}
